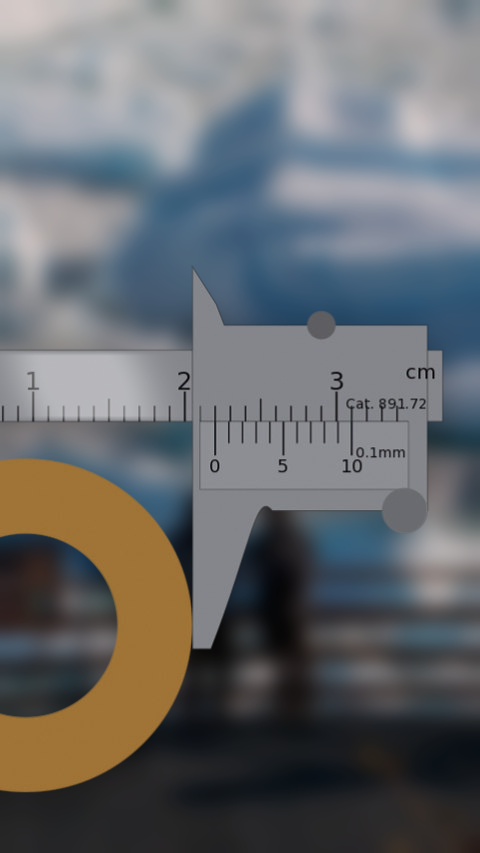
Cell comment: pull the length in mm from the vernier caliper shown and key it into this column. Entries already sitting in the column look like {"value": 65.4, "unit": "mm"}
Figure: {"value": 22.0, "unit": "mm"}
